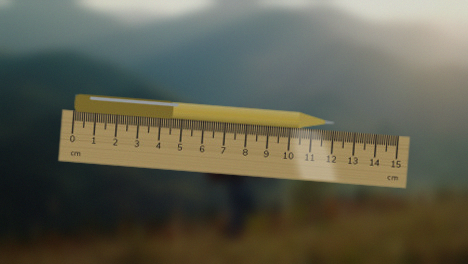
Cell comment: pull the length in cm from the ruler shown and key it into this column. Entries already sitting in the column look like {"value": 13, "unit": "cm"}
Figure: {"value": 12, "unit": "cm"}
